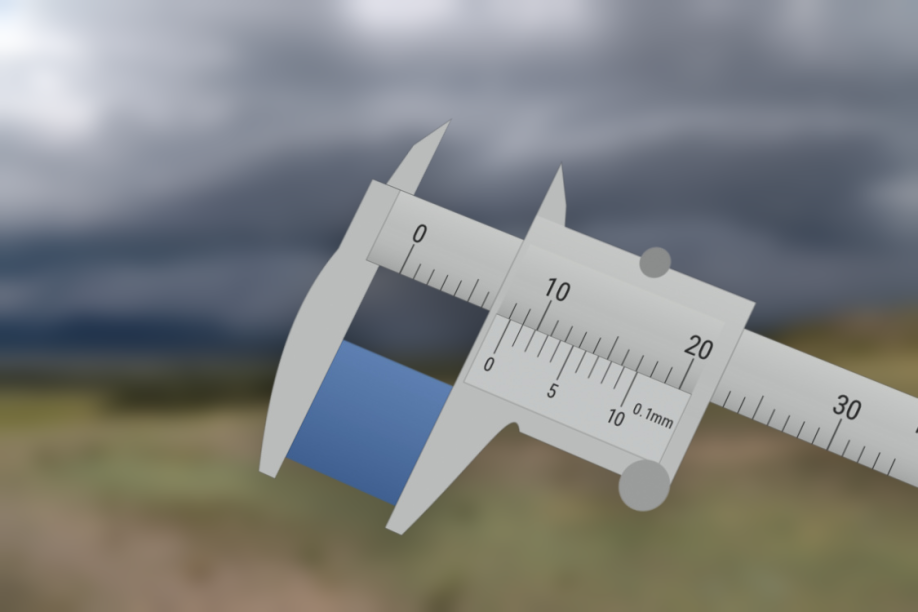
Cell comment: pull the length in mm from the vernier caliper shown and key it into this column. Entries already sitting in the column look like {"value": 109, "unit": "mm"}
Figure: {"value": 8.1, "unit": "mm"}
